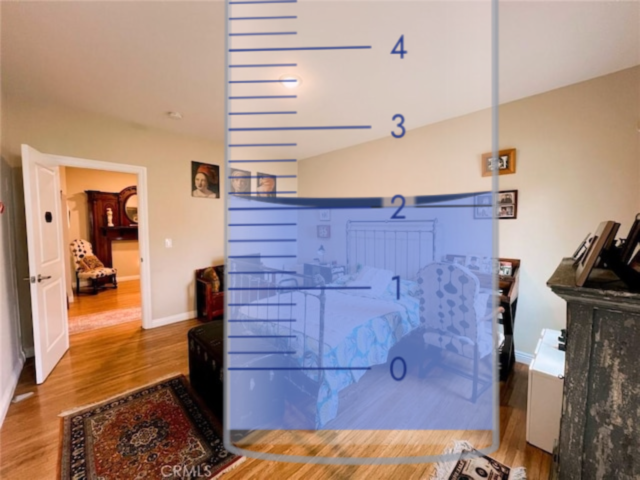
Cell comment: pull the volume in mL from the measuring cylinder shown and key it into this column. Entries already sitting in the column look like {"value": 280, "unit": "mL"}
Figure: {"value": 2, "unit": "mL"}
